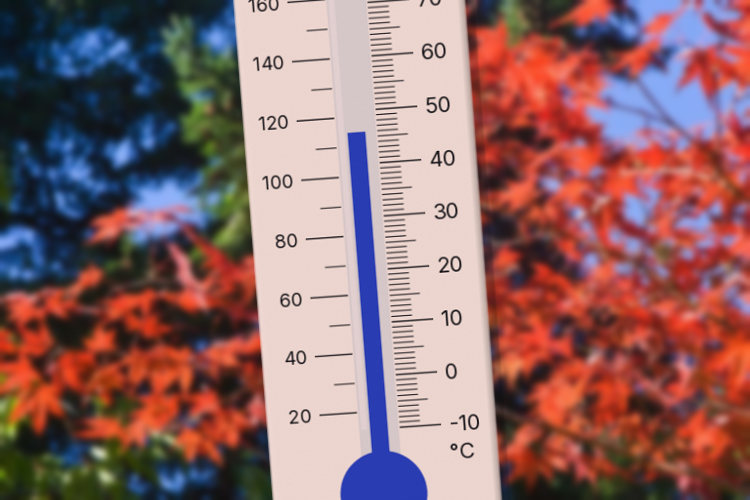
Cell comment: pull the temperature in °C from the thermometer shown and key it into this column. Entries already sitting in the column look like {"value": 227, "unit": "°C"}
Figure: {"value": 46, "unit": "°C"}
